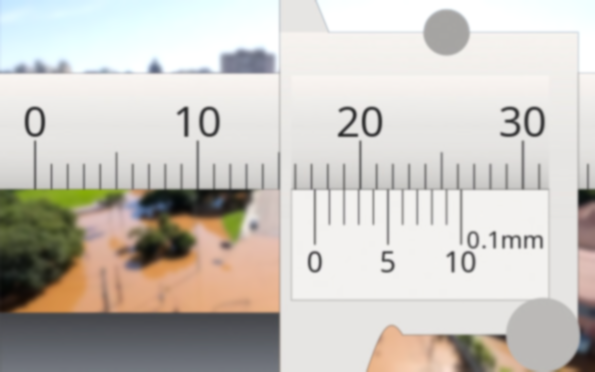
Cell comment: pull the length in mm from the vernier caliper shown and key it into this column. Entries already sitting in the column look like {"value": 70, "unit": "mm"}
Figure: {"value": 17.2, "unit": "mm"}
